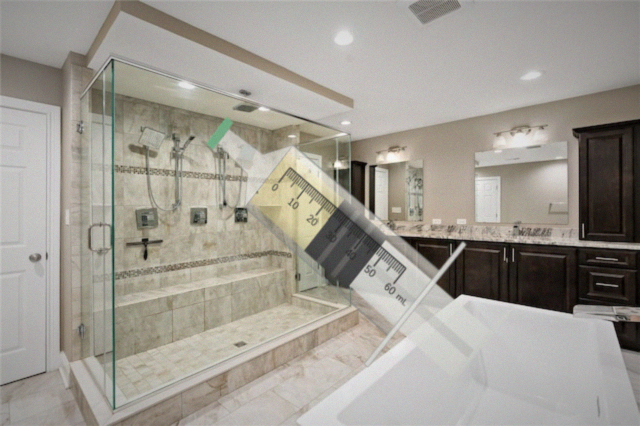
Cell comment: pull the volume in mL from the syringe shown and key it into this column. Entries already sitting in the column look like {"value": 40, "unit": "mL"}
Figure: {"value": 25, "unit": "mL"}
